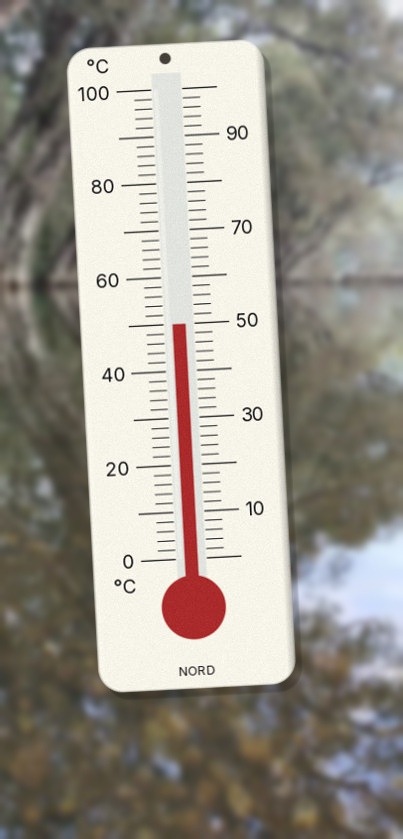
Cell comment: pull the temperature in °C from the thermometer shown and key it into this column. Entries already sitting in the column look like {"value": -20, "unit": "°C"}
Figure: {"value": 50, "unit": "°C"}
